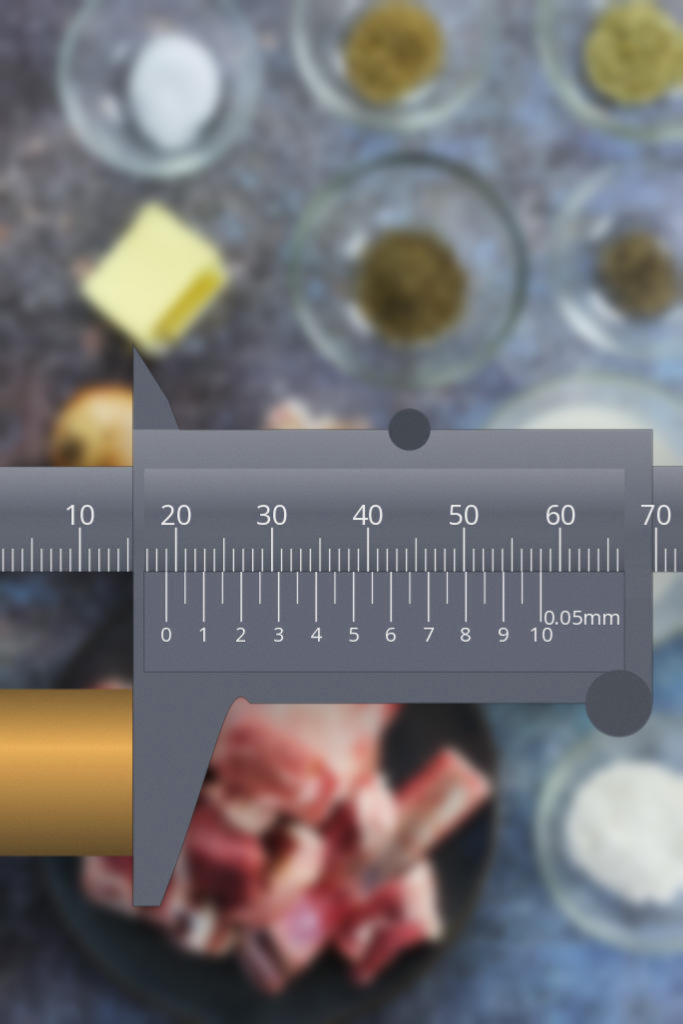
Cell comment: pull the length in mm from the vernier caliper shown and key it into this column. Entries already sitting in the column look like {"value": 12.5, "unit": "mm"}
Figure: {"value": 19.0, "unit": "mm"}
